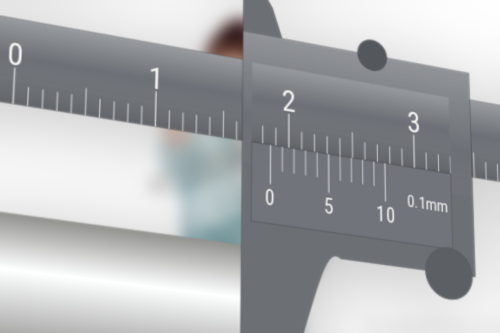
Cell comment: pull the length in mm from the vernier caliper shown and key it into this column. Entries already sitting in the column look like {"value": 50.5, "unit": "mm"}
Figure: {"value": 18.6, "unit": "mm"}
